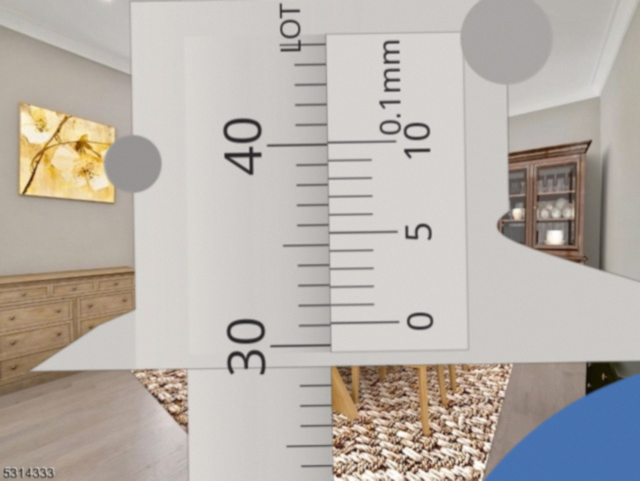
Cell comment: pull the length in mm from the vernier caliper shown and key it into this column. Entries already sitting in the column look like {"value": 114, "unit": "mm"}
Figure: {"value": 31.1, "unit": "mm"}
